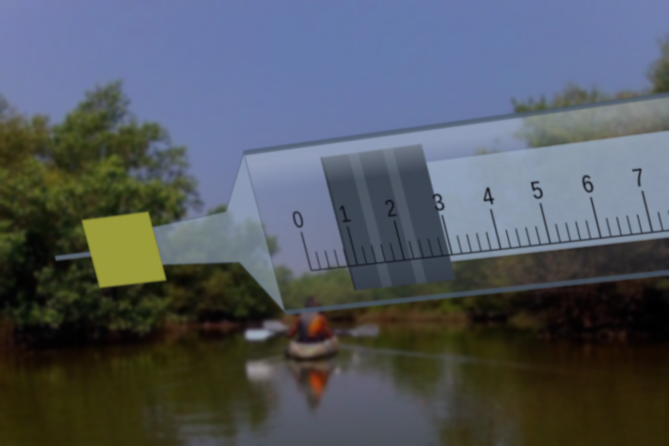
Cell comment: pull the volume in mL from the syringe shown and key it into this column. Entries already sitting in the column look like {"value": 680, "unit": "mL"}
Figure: {"value": 0.8, "unit": "mL"}
